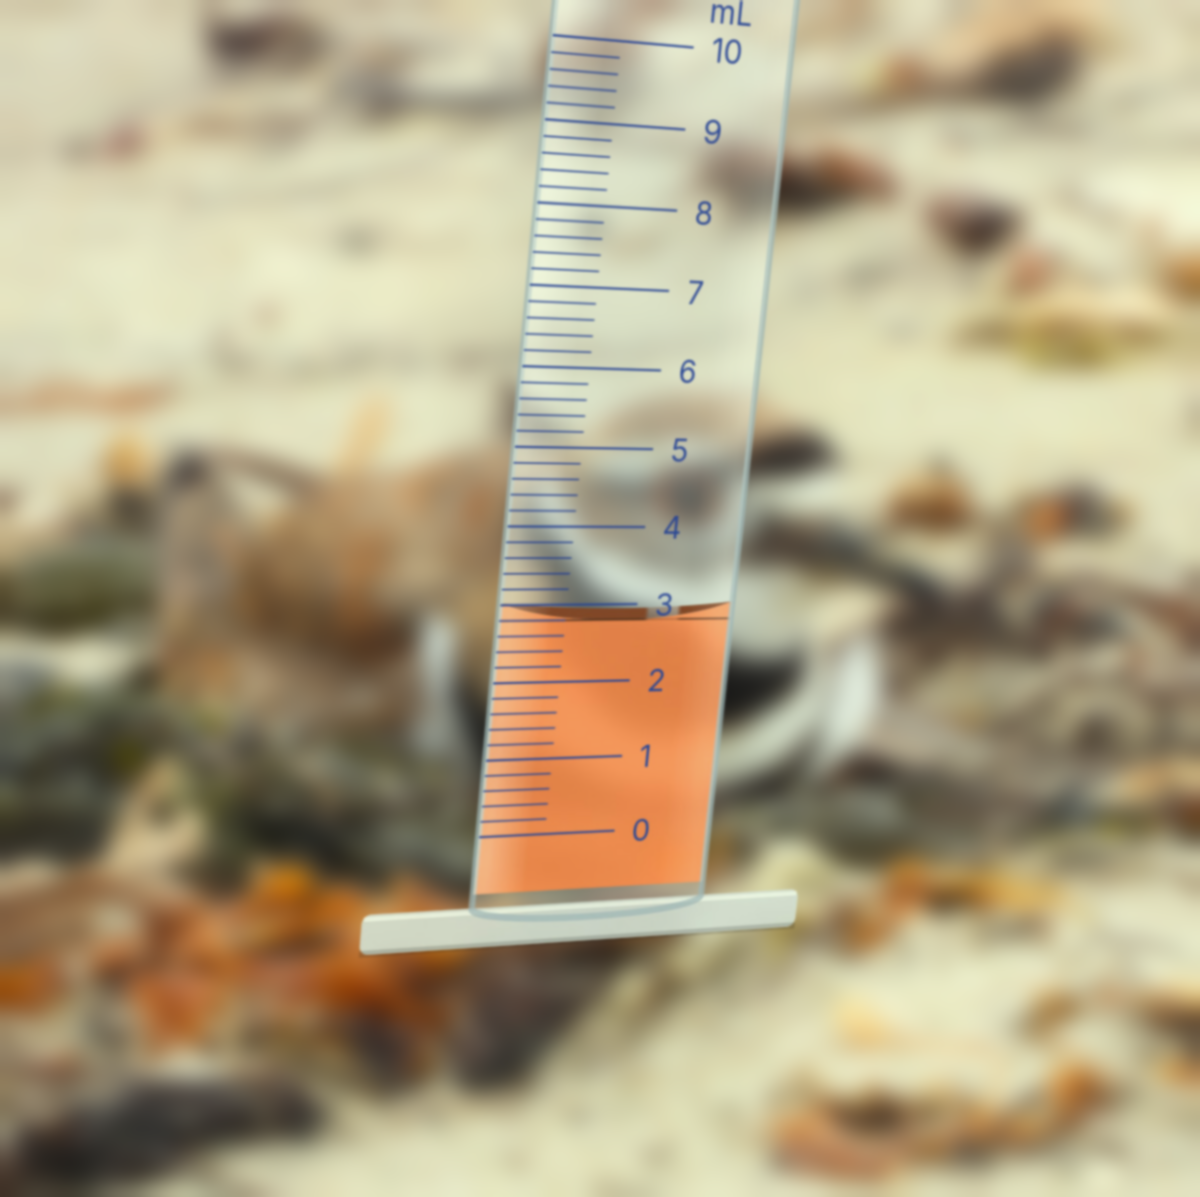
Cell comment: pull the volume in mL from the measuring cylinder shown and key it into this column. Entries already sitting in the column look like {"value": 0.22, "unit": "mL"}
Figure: {"value": 2.8, "unit": "mL"}
